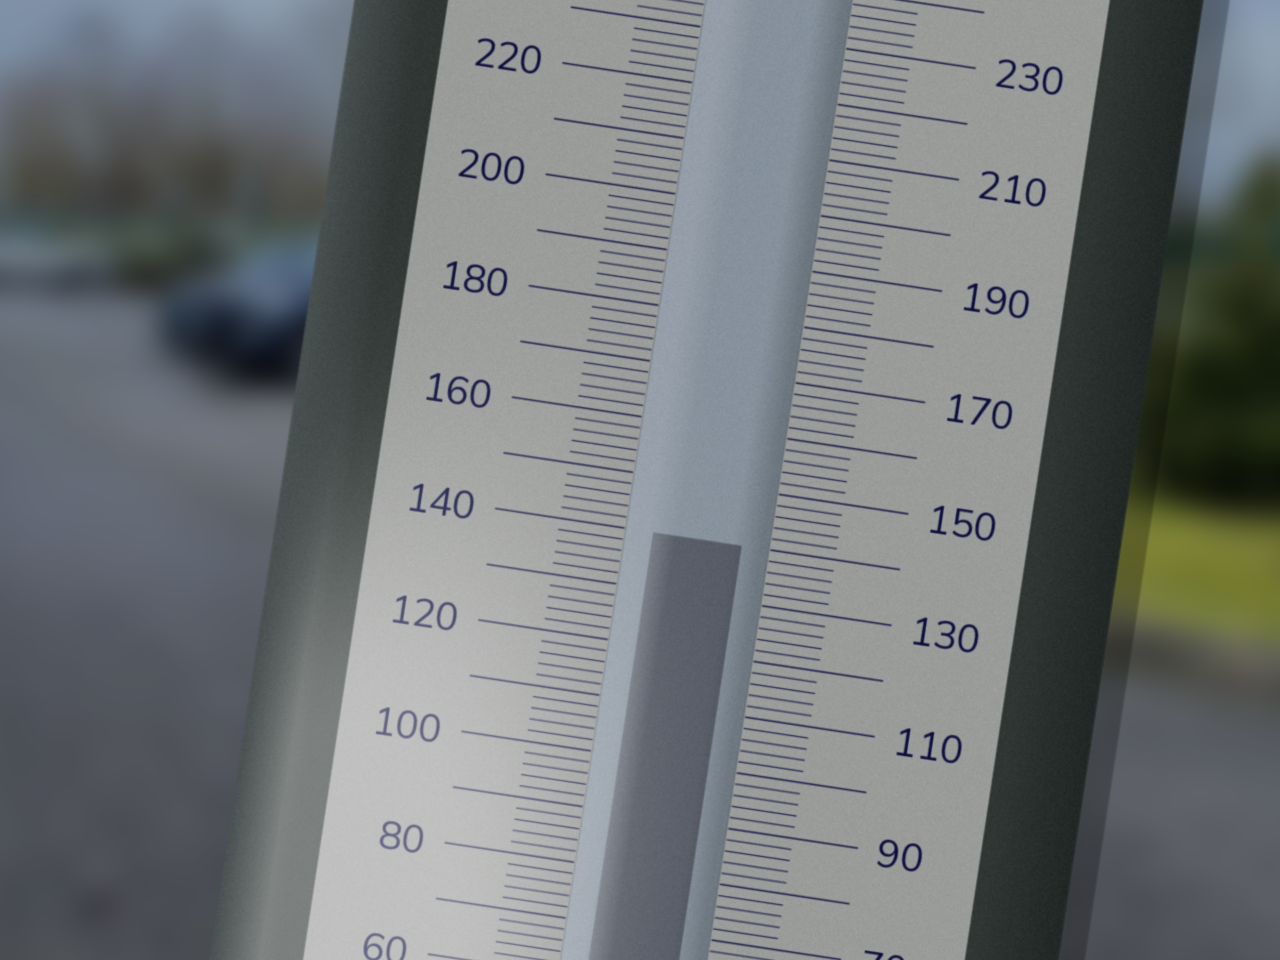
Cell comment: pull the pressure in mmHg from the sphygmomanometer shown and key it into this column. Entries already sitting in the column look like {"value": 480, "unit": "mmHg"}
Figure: {"value": 140, "unit": "mmHg"}
